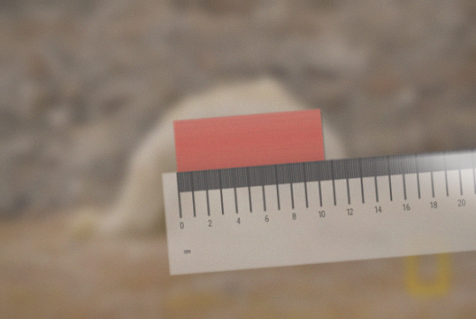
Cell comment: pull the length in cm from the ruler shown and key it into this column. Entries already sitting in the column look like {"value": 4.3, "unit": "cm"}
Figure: {"value": 10.5, "unit": "cm"}
